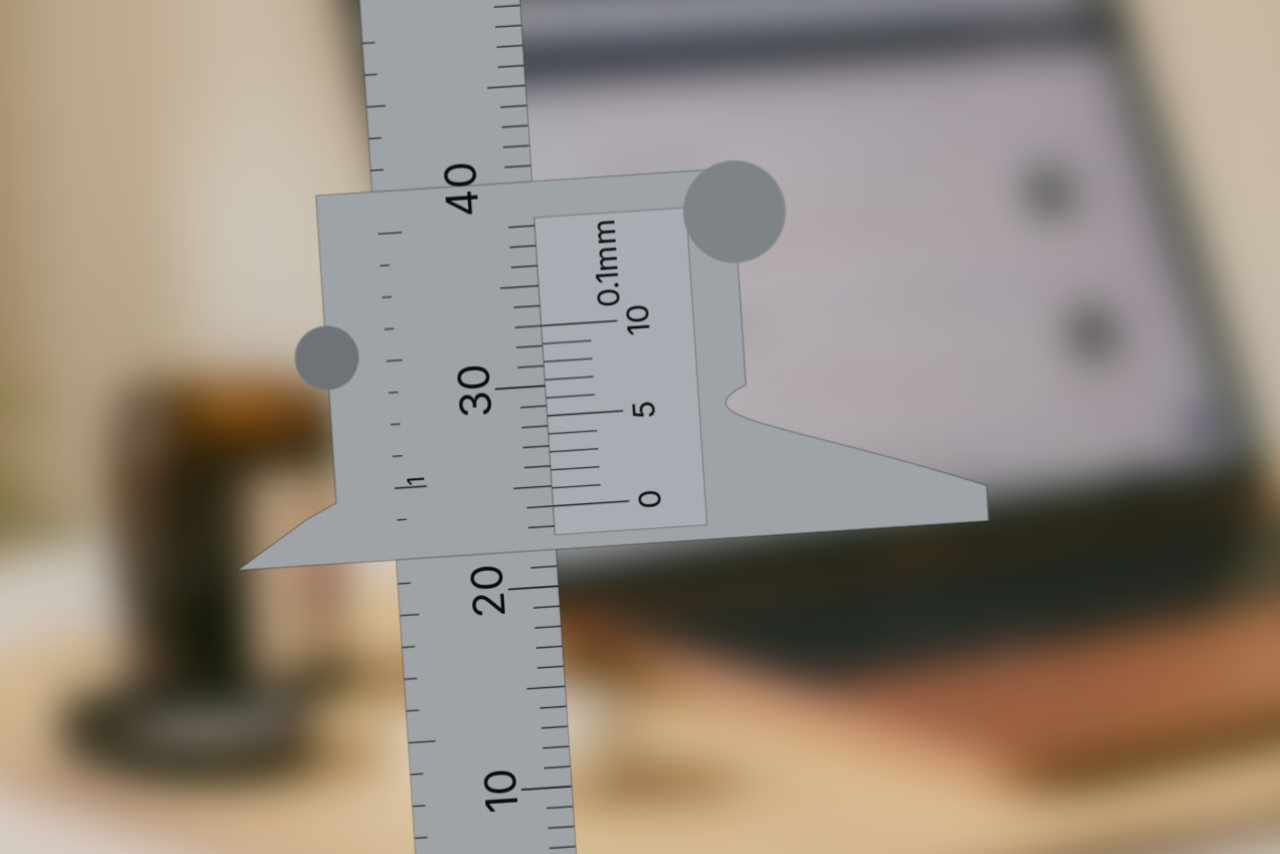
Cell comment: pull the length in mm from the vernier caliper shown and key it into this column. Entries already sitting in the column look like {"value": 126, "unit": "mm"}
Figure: {"value": 24.0, "unit": "mm"}
